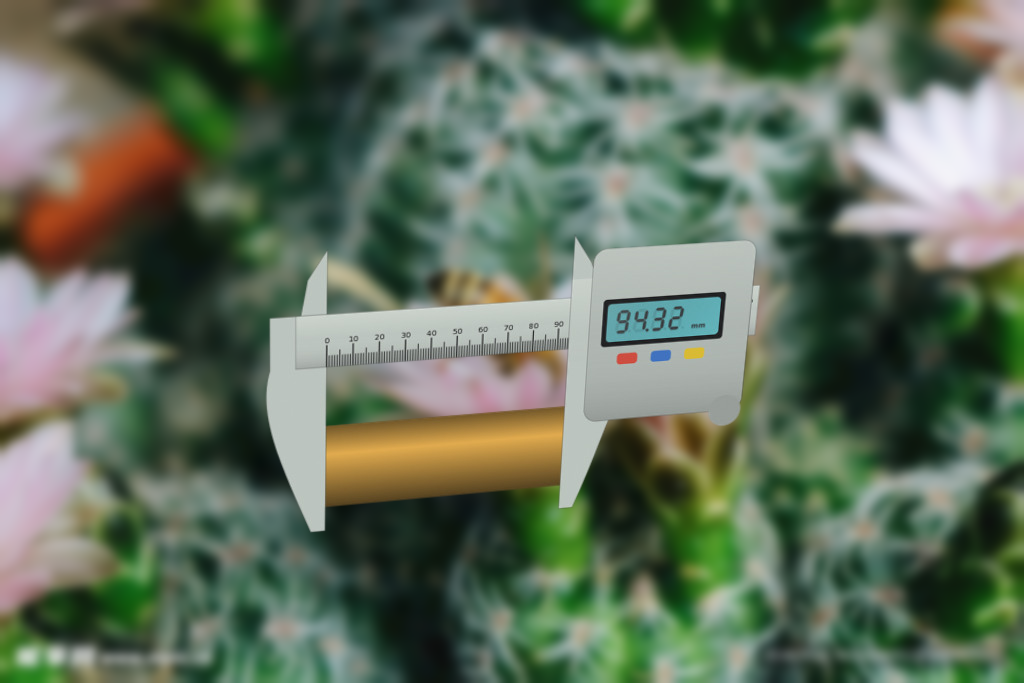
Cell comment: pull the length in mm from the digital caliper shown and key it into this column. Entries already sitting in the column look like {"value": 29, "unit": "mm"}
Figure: {"value": 94.32, "unit": "mm"}
